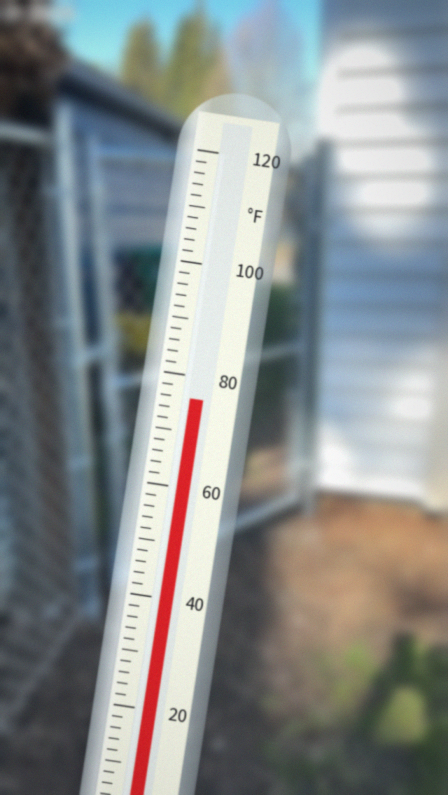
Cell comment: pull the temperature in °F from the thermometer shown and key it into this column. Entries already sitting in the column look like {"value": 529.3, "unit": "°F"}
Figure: {"value": 76, "unit": "°F"}
